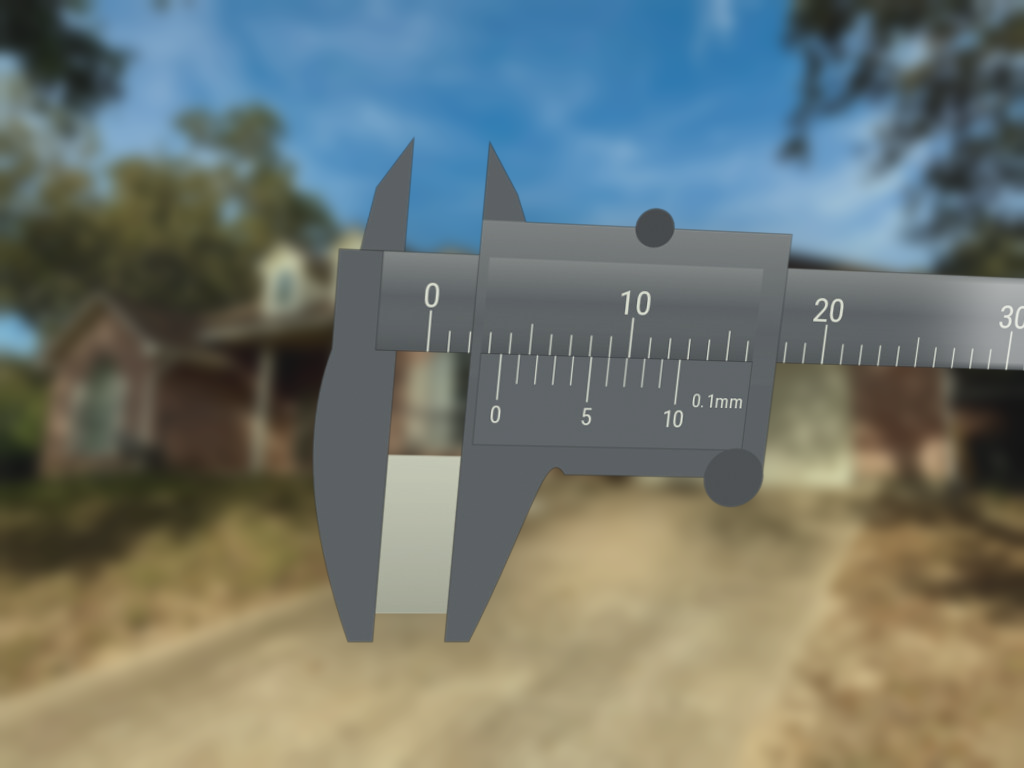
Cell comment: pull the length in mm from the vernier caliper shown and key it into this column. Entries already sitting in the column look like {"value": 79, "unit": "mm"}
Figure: {"value": 3.6, "unit": "mm"}
